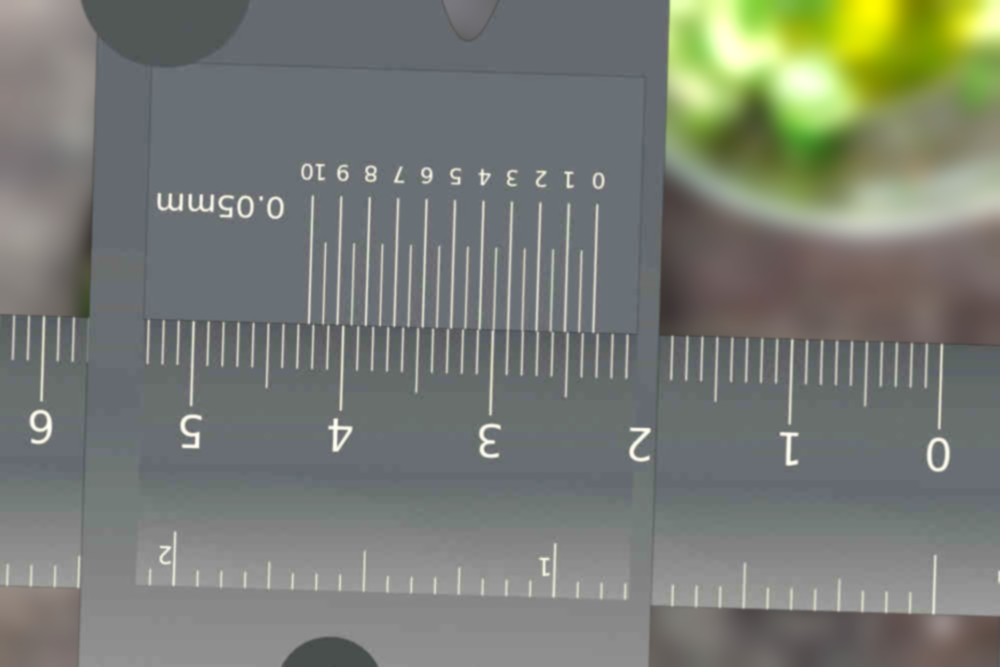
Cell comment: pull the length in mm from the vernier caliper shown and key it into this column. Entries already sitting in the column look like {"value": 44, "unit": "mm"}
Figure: {"value": 23.3, "unit": "mm"}
